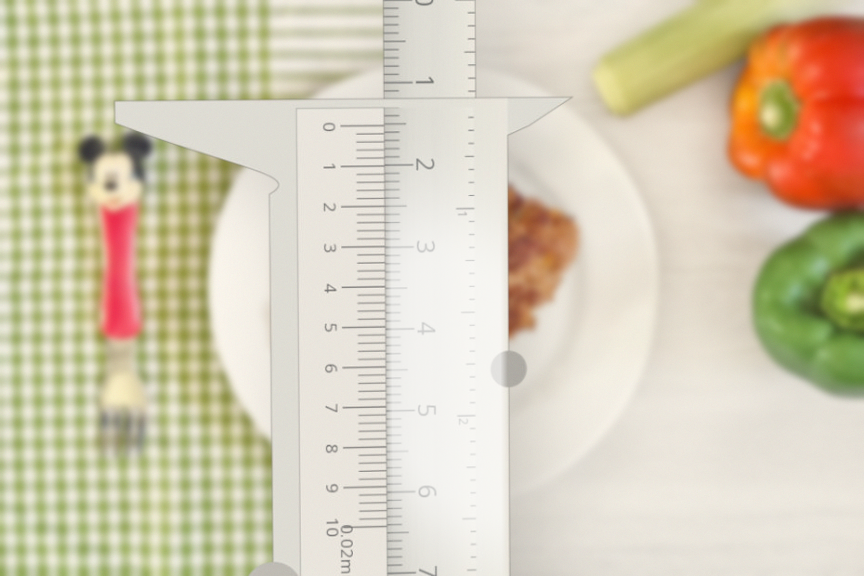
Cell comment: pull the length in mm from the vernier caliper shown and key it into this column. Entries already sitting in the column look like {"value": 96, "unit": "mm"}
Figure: {"value": 15.2, "unit": "mm"}
